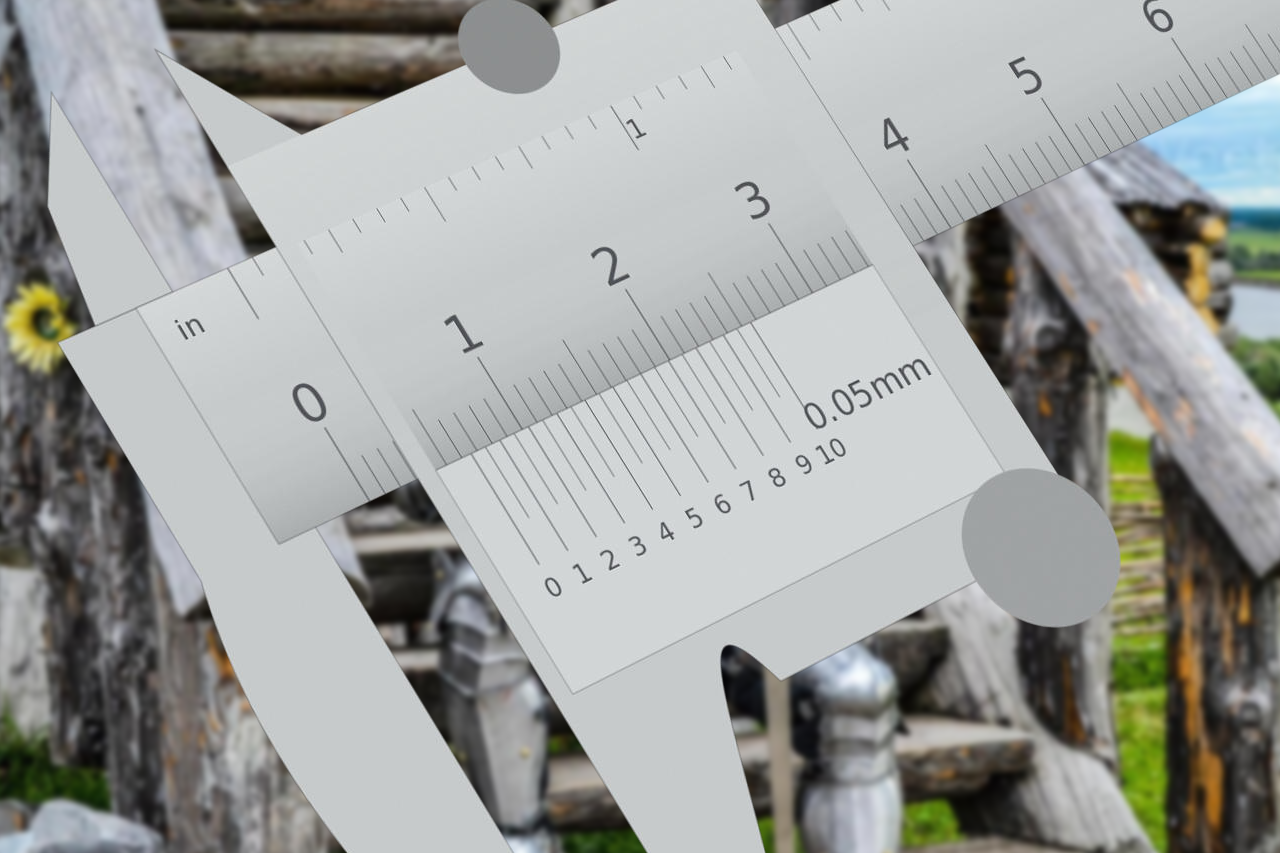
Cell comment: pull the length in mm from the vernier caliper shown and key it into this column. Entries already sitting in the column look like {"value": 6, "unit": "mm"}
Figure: {"value": 6.6, "unit": "mm"}
